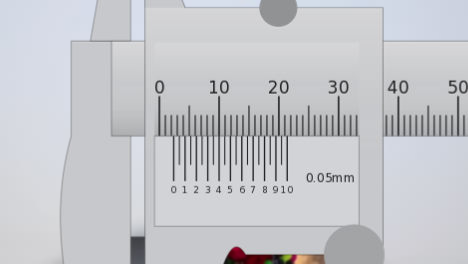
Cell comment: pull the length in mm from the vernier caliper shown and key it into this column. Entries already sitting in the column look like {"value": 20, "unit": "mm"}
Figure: {"value": 2.4, "unit": "mm"}
